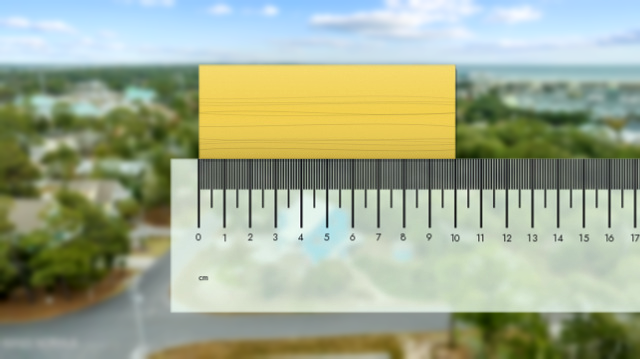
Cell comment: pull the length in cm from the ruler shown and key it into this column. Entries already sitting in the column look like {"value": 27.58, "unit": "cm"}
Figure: {"value": 10, "unit": "cm"}
